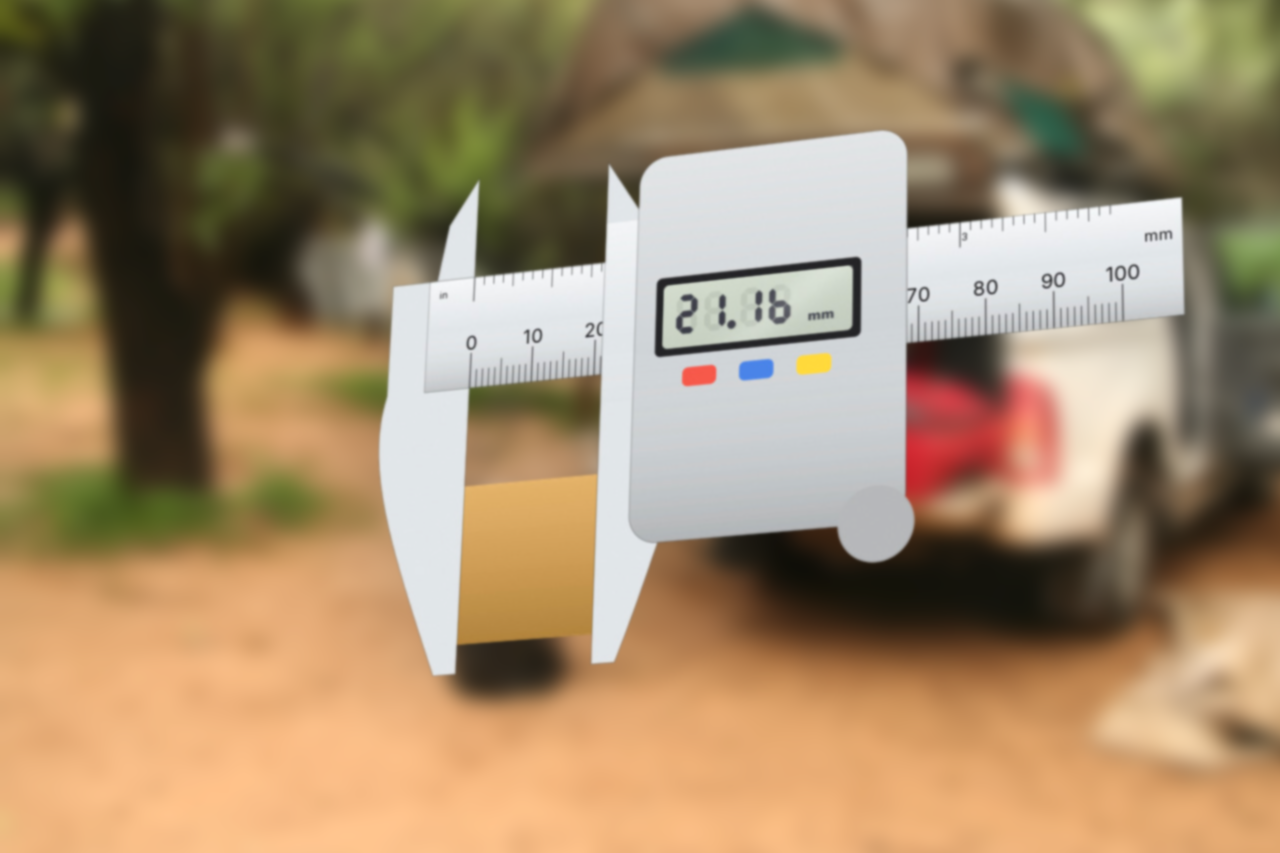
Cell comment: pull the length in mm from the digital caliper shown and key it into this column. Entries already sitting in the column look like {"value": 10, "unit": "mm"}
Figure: {"value": 21.16, "unit": "mm"}
